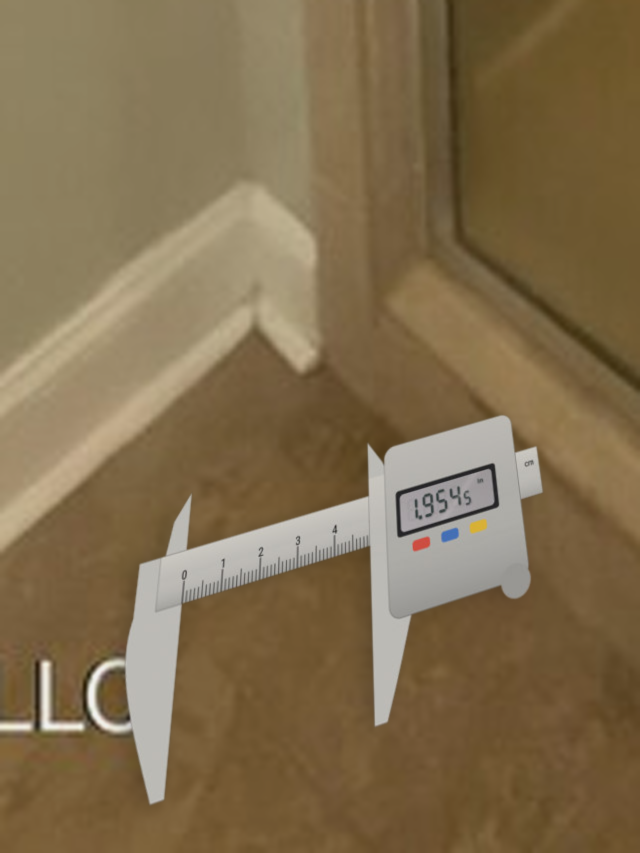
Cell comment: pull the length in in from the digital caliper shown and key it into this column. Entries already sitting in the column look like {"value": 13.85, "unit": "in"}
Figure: {"value": 1.9545, "unit": "in"}
